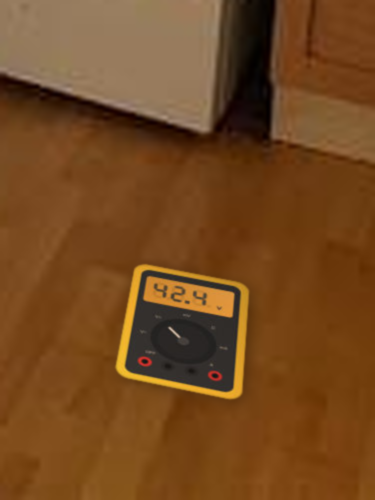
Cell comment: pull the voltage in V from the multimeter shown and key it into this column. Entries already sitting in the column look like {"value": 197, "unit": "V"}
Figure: {"value": 42.4, "unit": "V"}
